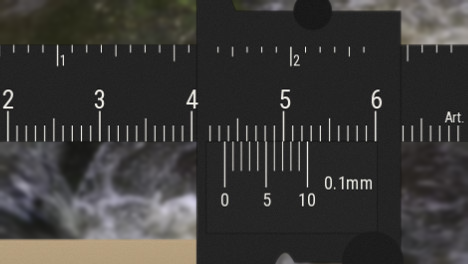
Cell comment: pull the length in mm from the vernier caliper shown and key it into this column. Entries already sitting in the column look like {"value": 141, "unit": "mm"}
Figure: {"value": 43.6, "unit": "mm"}
